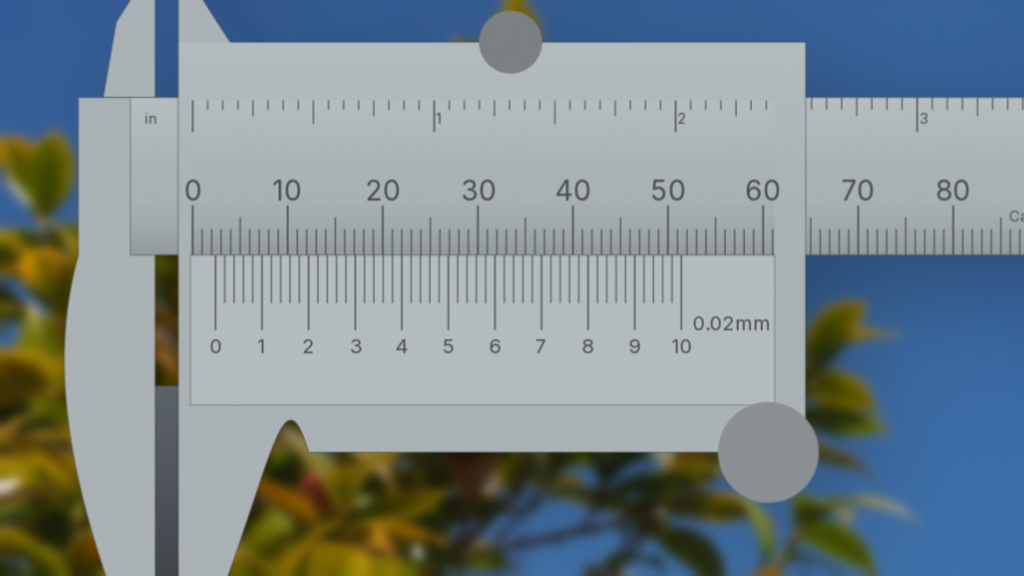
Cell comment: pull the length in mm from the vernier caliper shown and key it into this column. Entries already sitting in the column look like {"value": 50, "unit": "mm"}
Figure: {"value": 2.4, "unit": "mm"}
